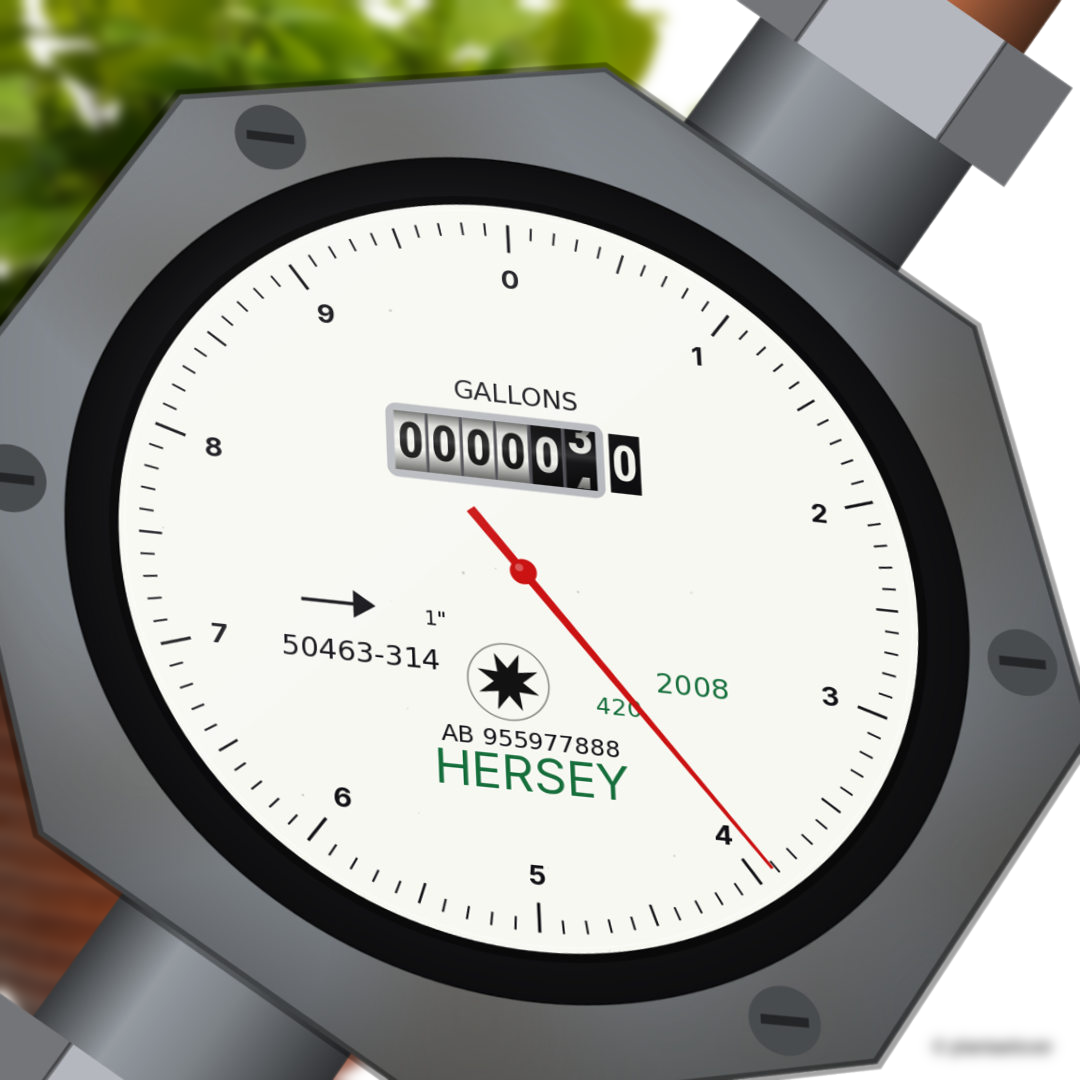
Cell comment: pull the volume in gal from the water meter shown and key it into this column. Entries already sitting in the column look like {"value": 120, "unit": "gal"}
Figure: {"value": 33.9, "unit": "gal"}
